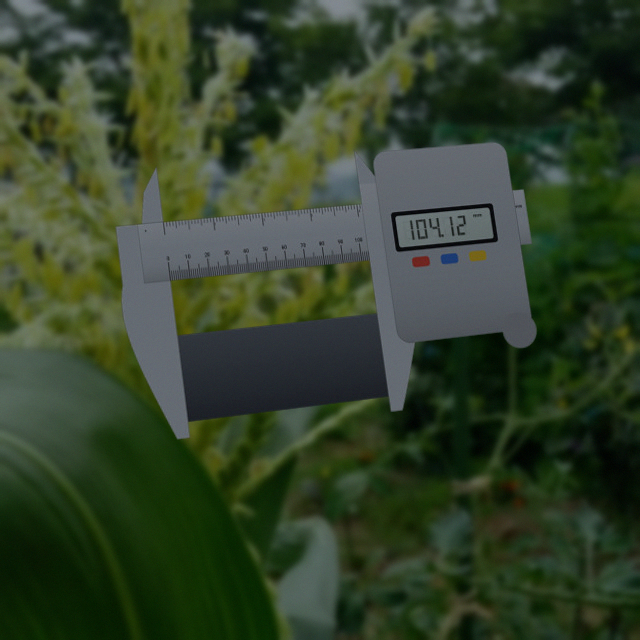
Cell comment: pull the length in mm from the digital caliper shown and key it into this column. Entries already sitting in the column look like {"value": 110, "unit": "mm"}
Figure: {"value": 104.12, "unit": "mm"}
